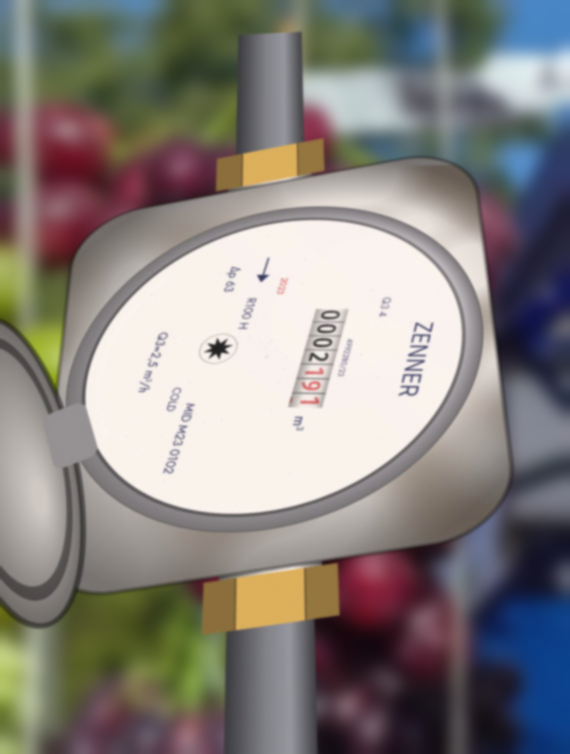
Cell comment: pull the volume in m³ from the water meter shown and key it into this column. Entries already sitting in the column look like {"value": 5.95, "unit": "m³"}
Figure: {"value": 2.191, "unit": "m³"}
